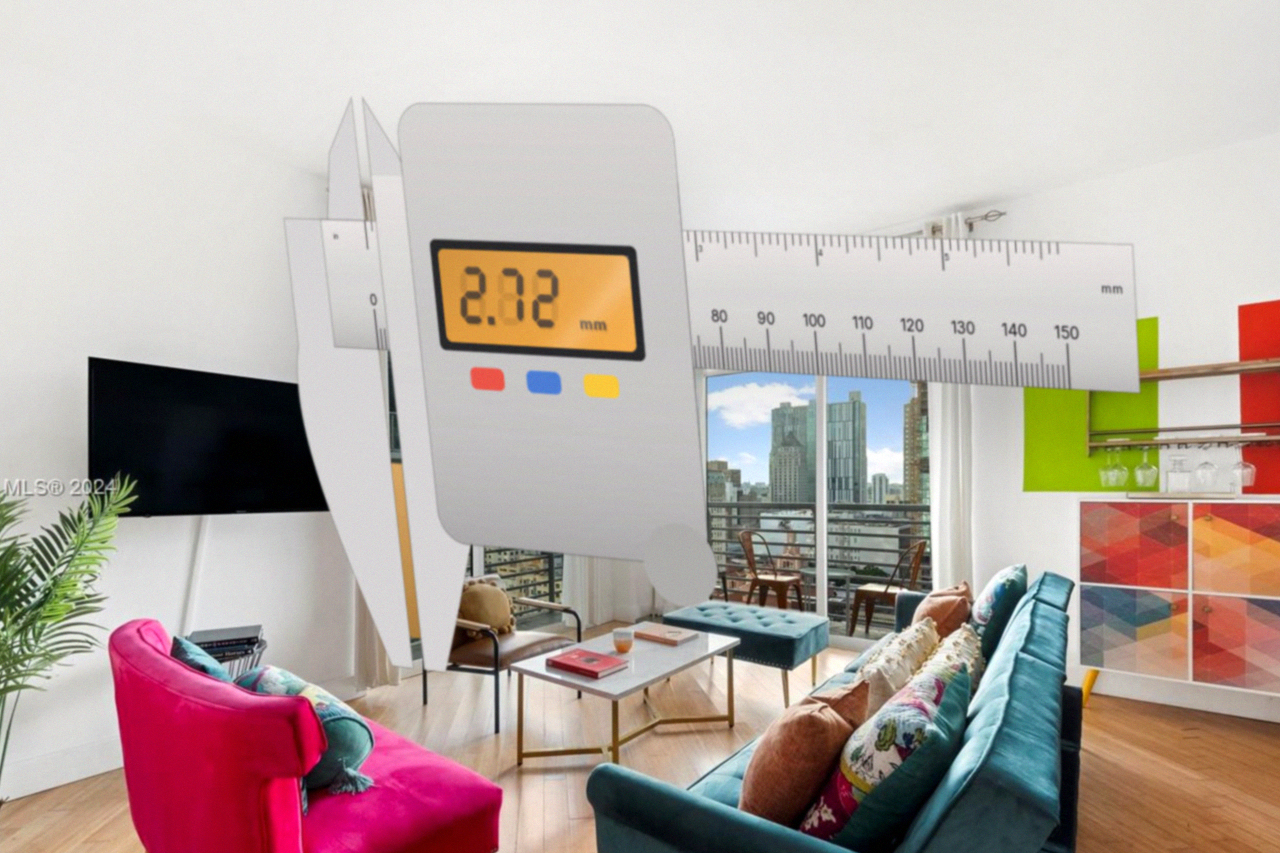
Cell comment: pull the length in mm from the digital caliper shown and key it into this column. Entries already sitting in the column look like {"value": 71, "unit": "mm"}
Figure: {"value": 2.72, "unit": "mm"}
